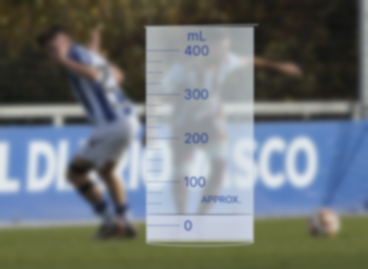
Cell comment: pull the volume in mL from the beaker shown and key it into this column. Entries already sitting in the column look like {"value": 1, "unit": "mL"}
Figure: {"value": 25, "unit": "mL"}
